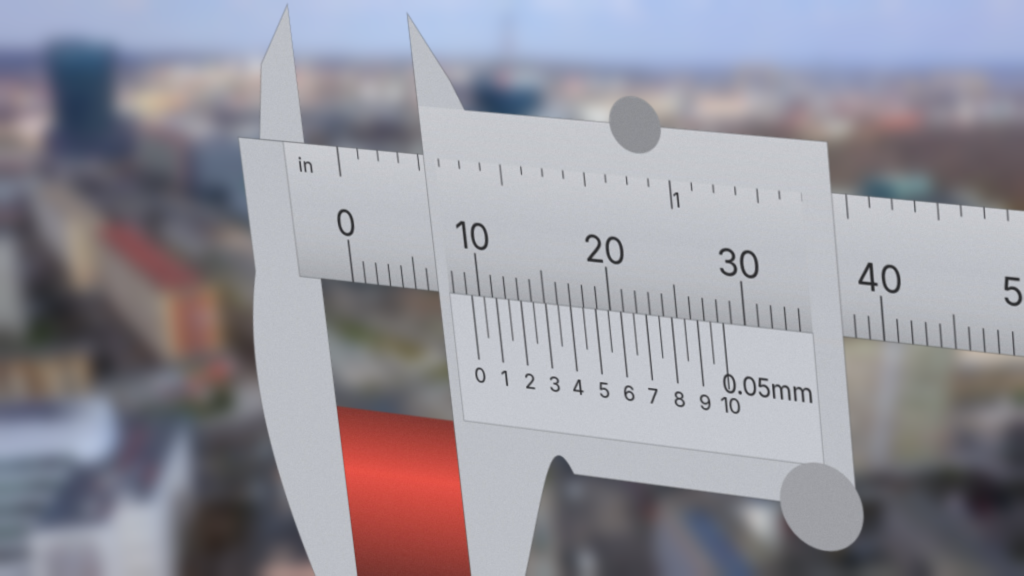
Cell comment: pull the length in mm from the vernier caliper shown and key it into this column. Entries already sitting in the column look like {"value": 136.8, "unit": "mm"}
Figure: {"value": 9.4, "unit": "mm"}
